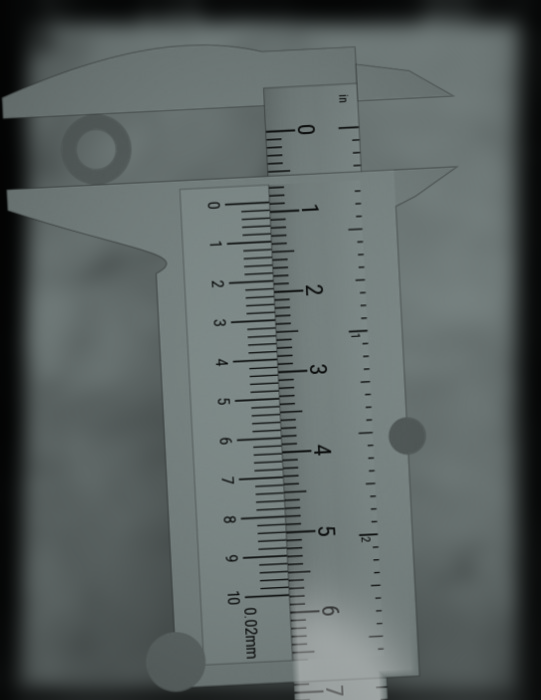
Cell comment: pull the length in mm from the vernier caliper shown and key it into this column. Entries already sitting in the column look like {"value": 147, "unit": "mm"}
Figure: {"value": 8.8, "unit": "mm"}
